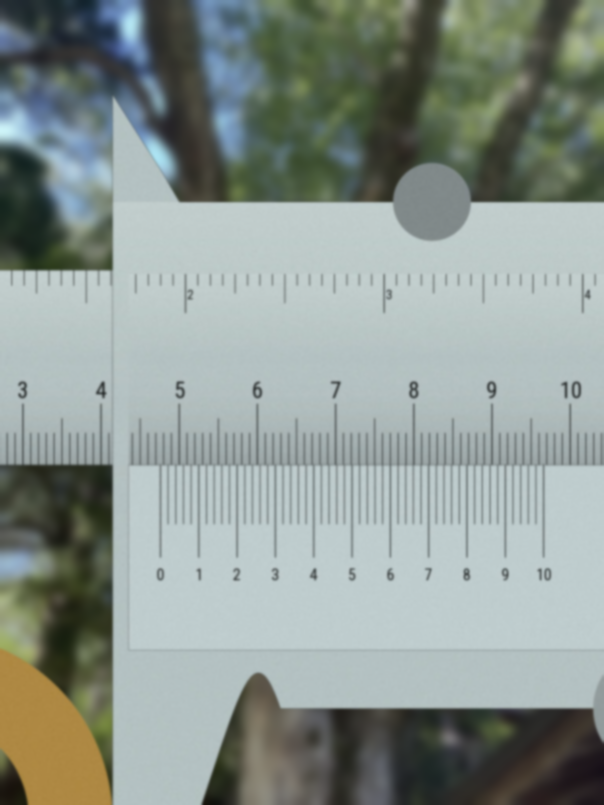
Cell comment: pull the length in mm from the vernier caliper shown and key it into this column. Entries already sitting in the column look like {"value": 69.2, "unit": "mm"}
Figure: {"value": 47.6, "unit": "mm"}
